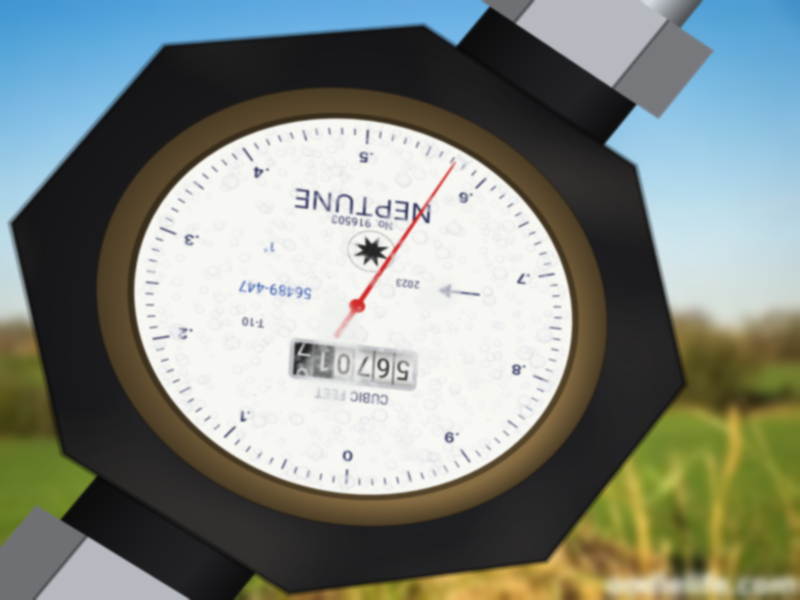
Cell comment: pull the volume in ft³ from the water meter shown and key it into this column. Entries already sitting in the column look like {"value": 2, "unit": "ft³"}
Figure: {"value": 567016.57, "unit": "ft³"}
